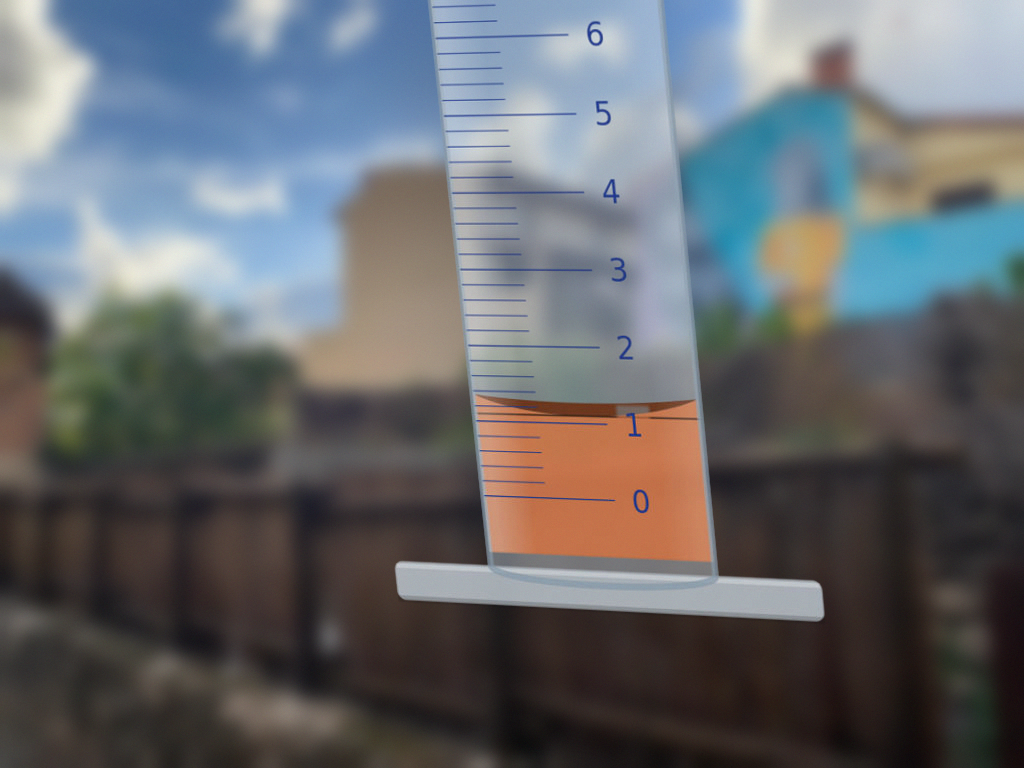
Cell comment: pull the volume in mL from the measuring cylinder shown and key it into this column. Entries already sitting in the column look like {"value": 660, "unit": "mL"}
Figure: {"value": 1.1, "unit": "mL"}
